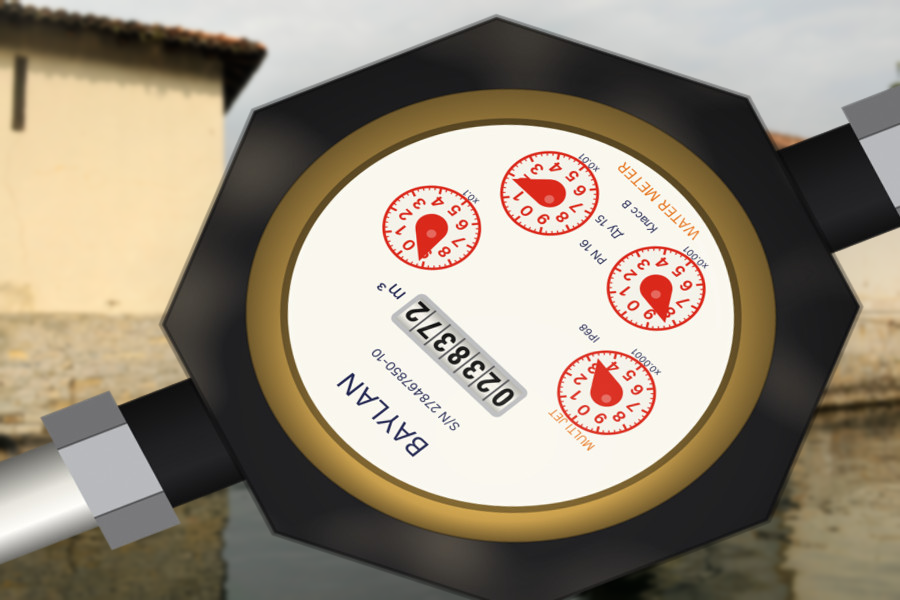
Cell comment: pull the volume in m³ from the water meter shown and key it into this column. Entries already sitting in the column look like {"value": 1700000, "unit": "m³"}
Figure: {"value": 238371.9183, "unit": "m³"}
